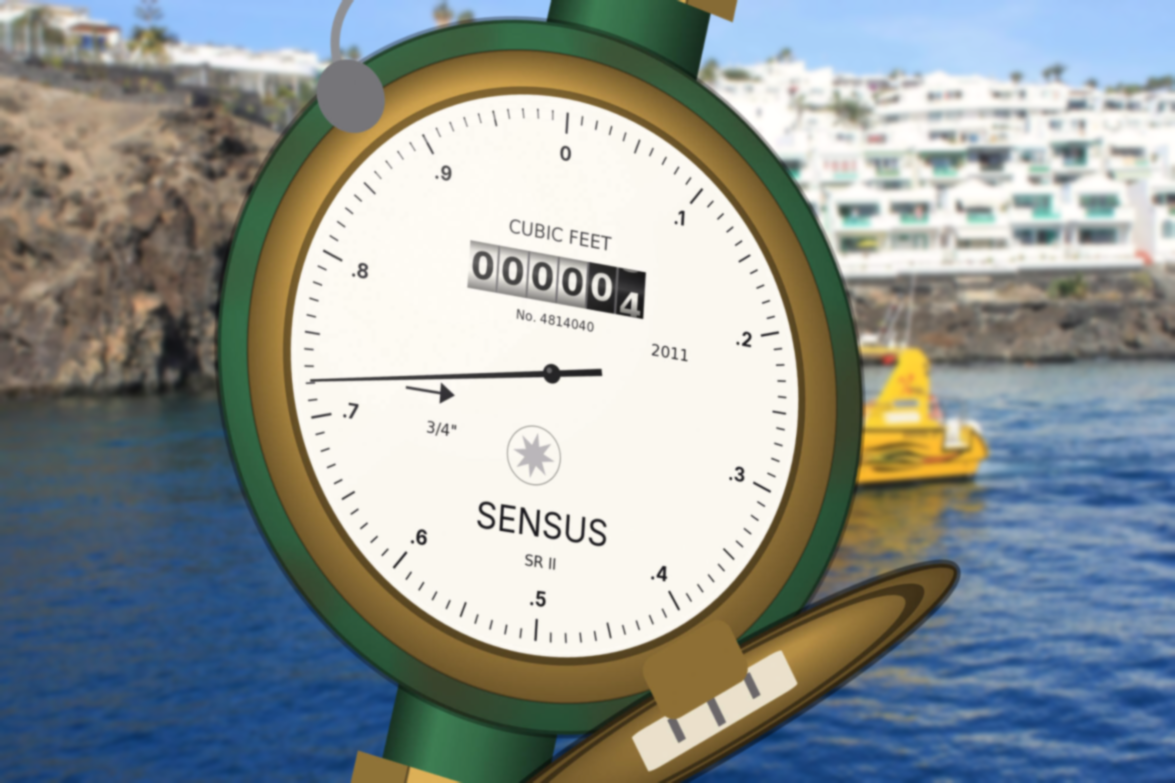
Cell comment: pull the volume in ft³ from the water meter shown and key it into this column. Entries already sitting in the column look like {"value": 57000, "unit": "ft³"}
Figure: {"value": 3.72, "unit": "ft³"}
